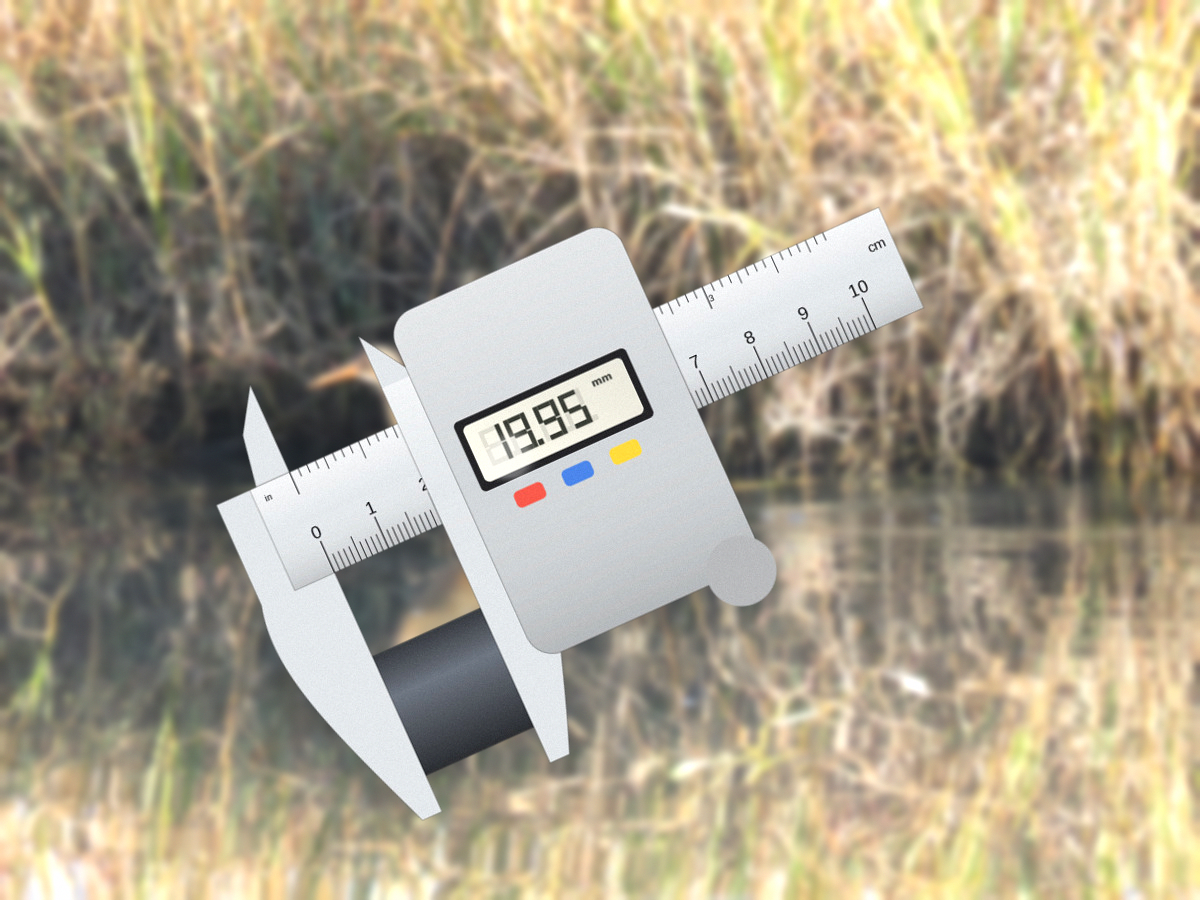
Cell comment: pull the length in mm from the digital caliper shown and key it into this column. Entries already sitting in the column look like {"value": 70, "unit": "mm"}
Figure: {"value": 19.95, "unit": "mm"}
